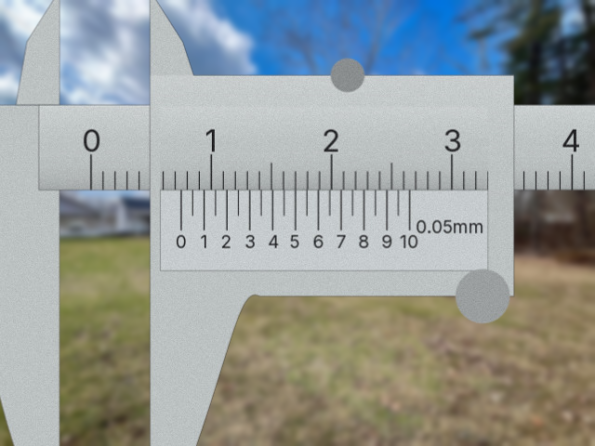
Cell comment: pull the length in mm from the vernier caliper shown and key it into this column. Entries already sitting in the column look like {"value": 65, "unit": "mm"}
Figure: {"value": 7.5, "unit": "mm"}
